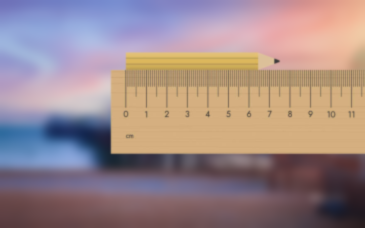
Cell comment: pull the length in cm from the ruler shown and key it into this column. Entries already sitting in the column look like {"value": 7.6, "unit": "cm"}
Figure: {"value": 7.5, "unit": "cm"}
